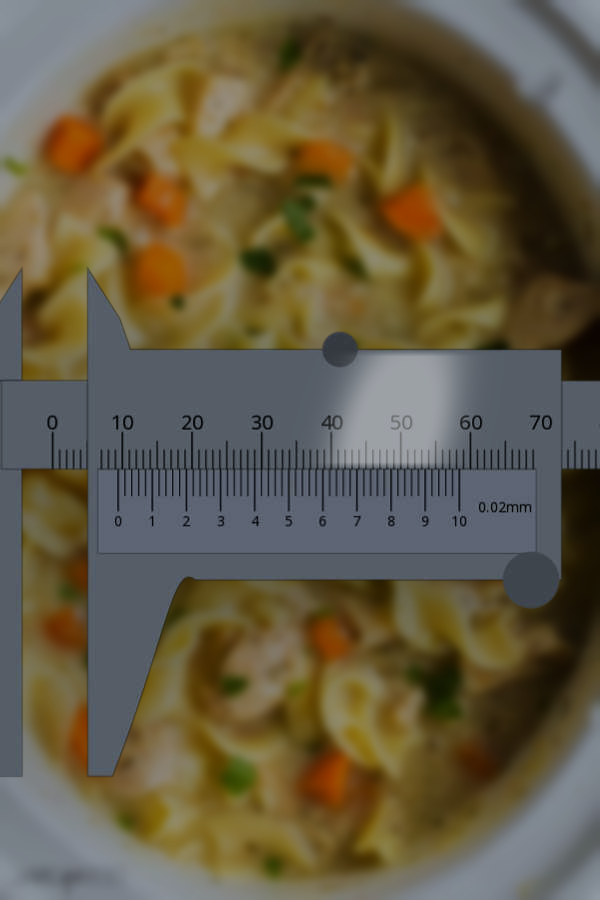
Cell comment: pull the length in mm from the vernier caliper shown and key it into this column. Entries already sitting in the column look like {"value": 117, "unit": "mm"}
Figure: {"value": 9.4, "unit": "mm"}
